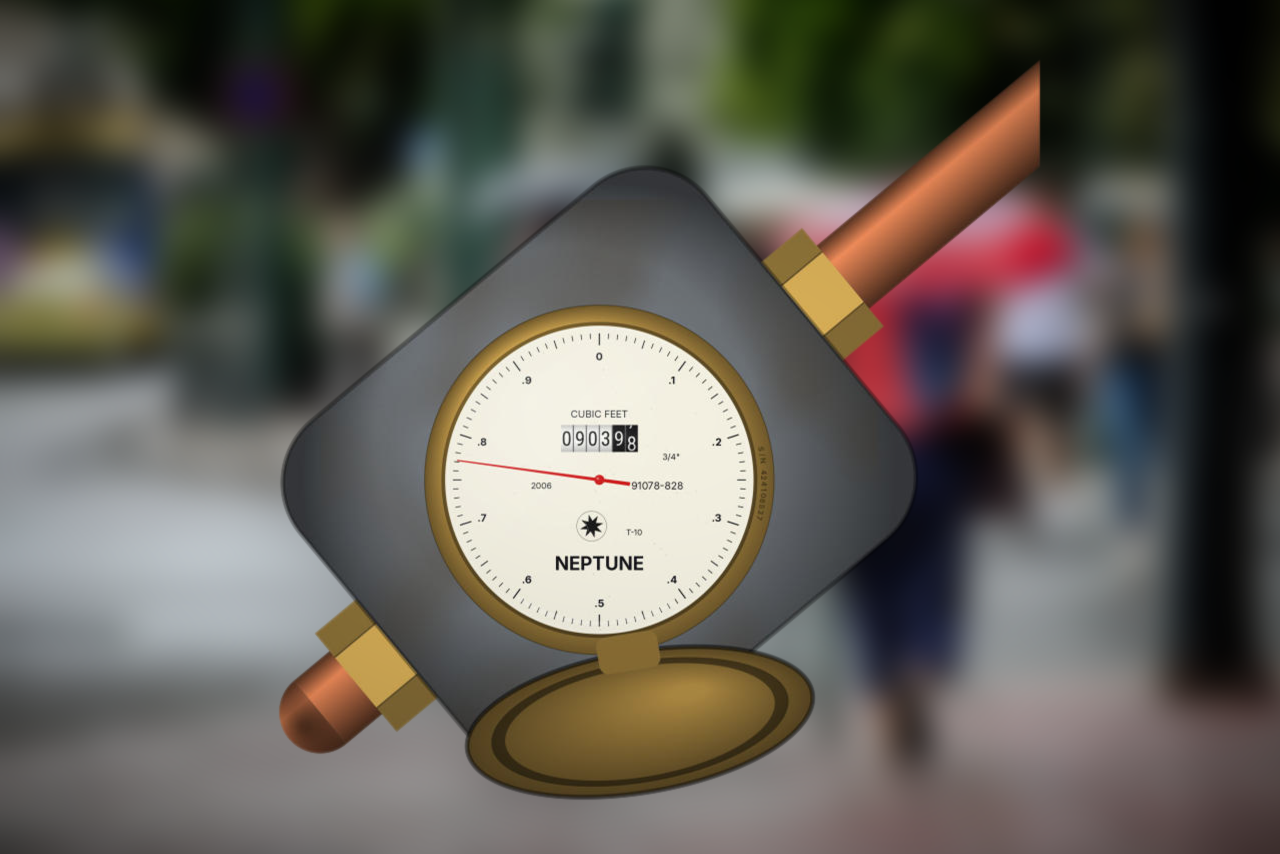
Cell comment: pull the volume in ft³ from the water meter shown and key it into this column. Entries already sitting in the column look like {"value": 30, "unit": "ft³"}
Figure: {"value": 90397.77, "unit": "ft³"}
